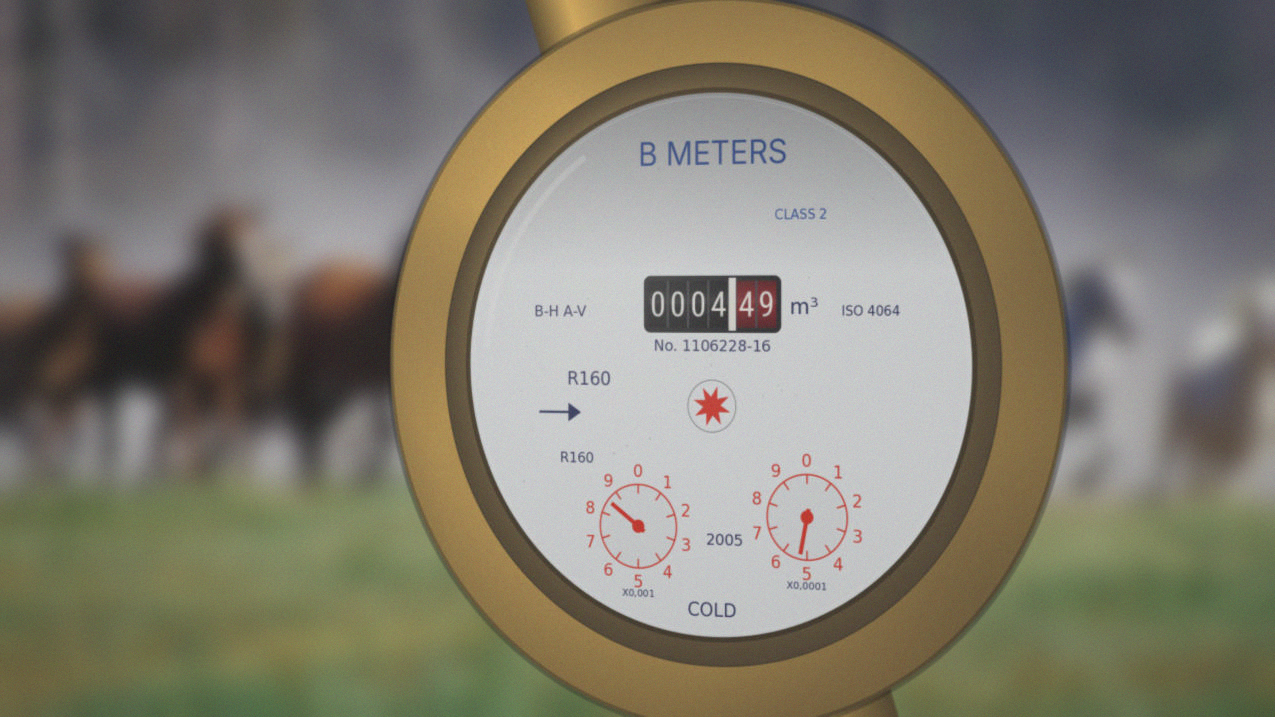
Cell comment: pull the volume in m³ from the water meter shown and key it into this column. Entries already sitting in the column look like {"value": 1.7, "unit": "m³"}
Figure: {"value": 4.4985, "unit": "m³"}
